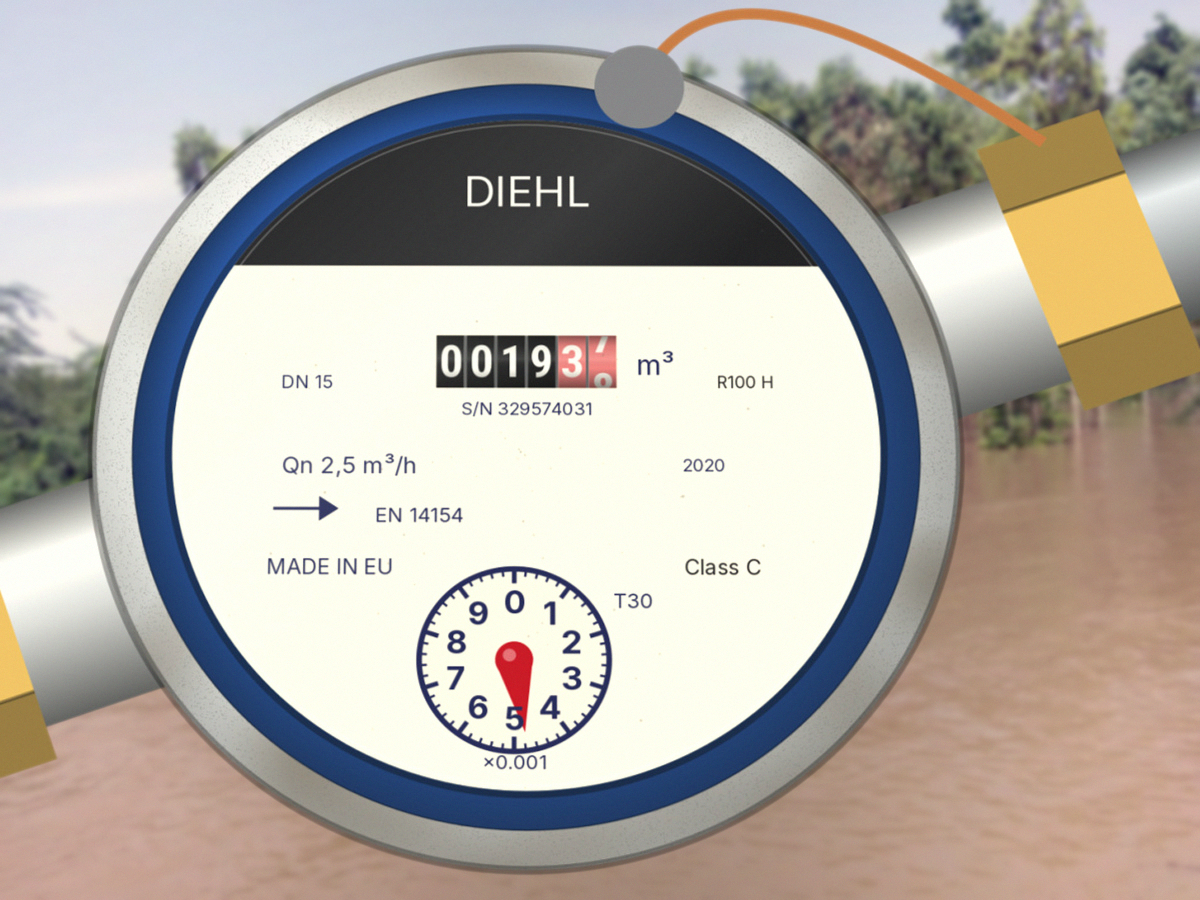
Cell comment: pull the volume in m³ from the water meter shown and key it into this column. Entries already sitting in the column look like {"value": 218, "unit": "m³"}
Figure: {"value": 19.374, "unit": "m³"}
